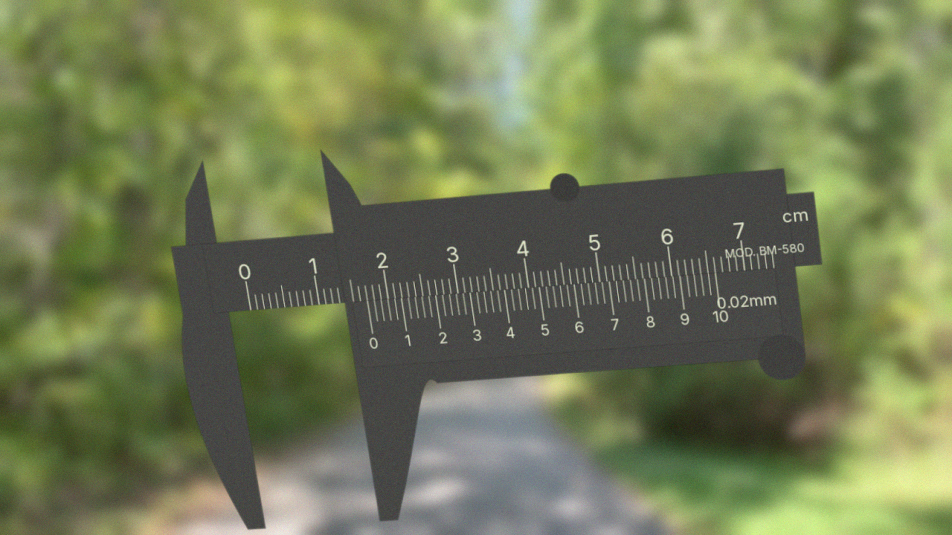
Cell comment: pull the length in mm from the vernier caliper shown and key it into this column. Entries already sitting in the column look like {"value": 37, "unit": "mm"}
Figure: {"value": 17.0, "unit": "mm"}
